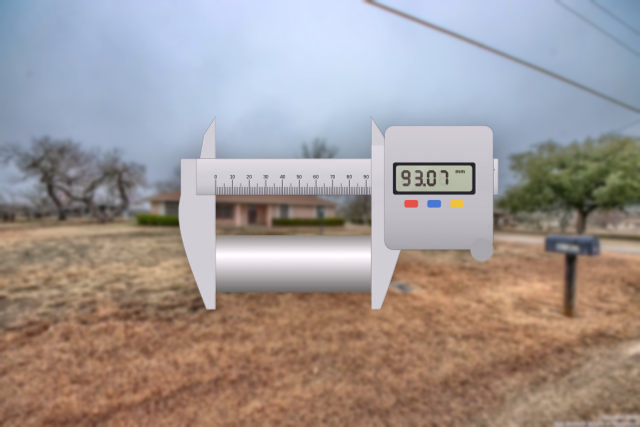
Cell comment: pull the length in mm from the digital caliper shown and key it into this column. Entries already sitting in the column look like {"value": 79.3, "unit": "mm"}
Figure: {"value": 93.07, "unit": "mm"}
